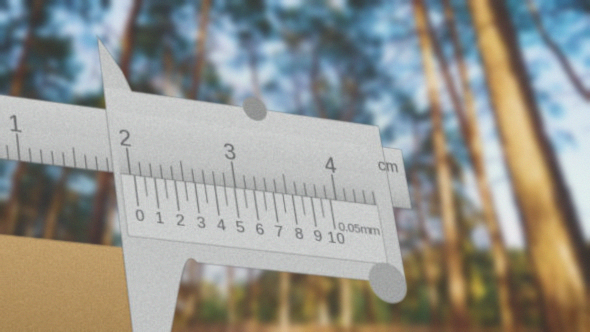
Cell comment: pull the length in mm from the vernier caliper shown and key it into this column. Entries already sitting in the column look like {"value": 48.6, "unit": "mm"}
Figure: {"value": 20.4, "unit": "mm"}
